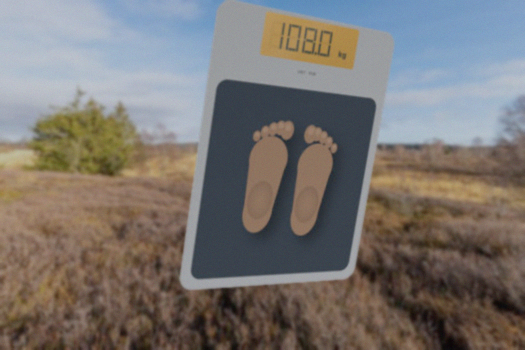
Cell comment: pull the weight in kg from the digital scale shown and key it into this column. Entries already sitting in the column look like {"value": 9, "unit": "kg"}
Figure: {"value": 108.0, "unit": "kg"}
